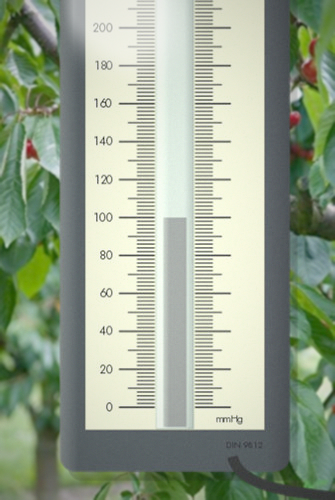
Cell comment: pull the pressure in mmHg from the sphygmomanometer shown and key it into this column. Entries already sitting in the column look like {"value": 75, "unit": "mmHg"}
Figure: {"value": 100, "unit": "mmHg"}
